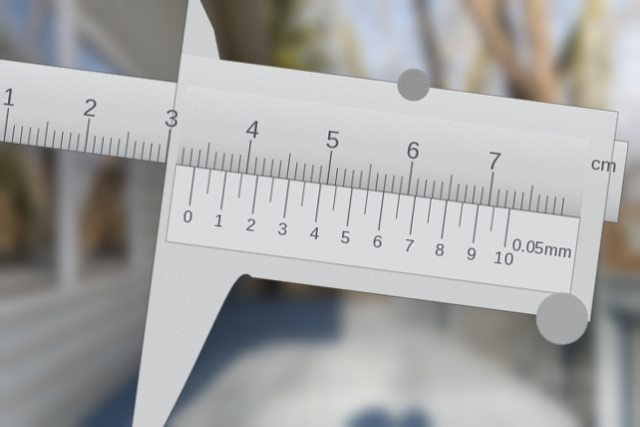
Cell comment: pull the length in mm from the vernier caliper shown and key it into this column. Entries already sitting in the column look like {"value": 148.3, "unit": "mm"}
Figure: {"value": 33.6, "unit": "mm"}
